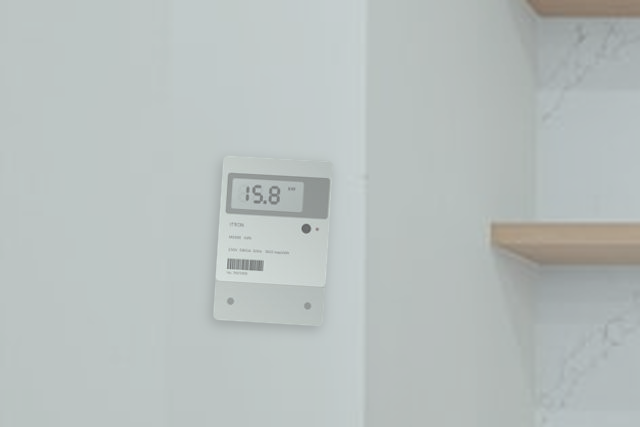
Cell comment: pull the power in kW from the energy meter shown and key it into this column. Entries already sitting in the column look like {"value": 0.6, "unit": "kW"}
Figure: {"value": 15.8, "unit": "kW"}
